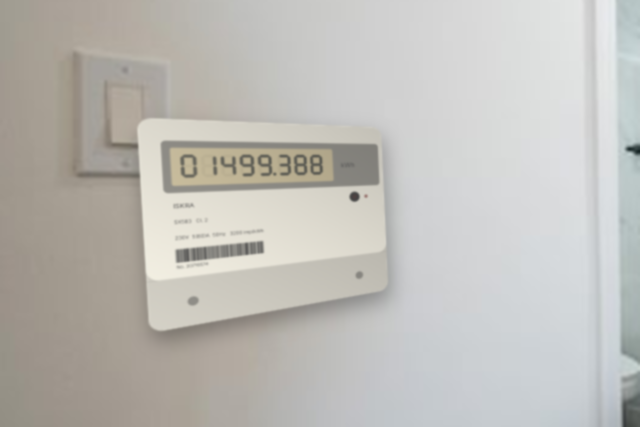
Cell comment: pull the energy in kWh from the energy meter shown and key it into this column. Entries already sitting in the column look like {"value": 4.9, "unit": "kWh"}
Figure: {"value": 1499.388, "unit": "kWh"}
